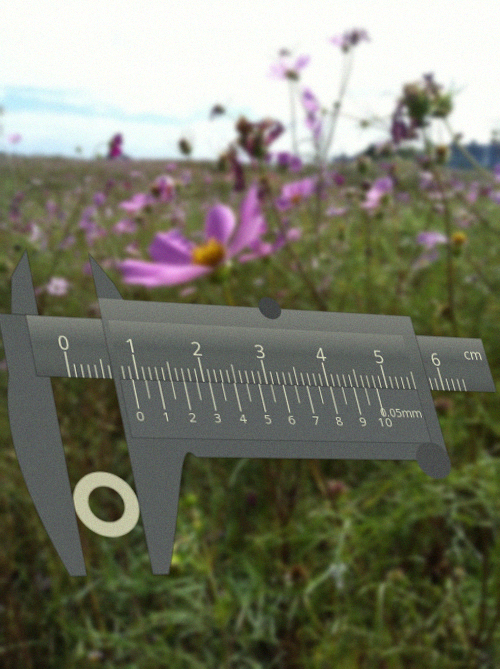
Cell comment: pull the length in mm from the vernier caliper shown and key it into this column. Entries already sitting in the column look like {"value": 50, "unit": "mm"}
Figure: {"value": 9.2, "unit": "mm"}
